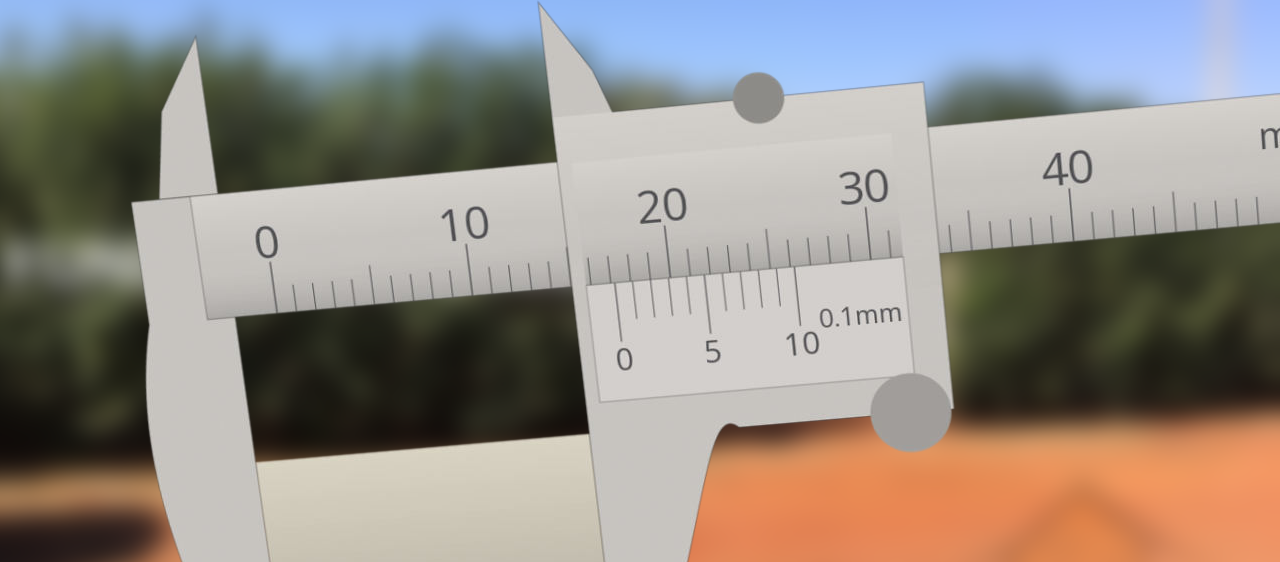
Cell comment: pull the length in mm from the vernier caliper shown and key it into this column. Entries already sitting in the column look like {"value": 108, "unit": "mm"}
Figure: {"value": 17.2, "unit": "mm"}
